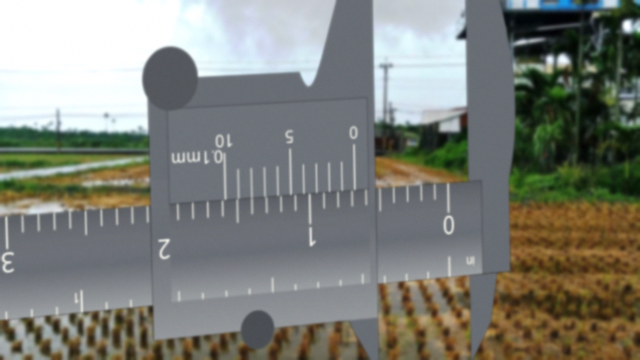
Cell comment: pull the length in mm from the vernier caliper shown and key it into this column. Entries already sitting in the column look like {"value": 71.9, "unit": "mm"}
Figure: {"value": 6.8, "unit": "mm"}
